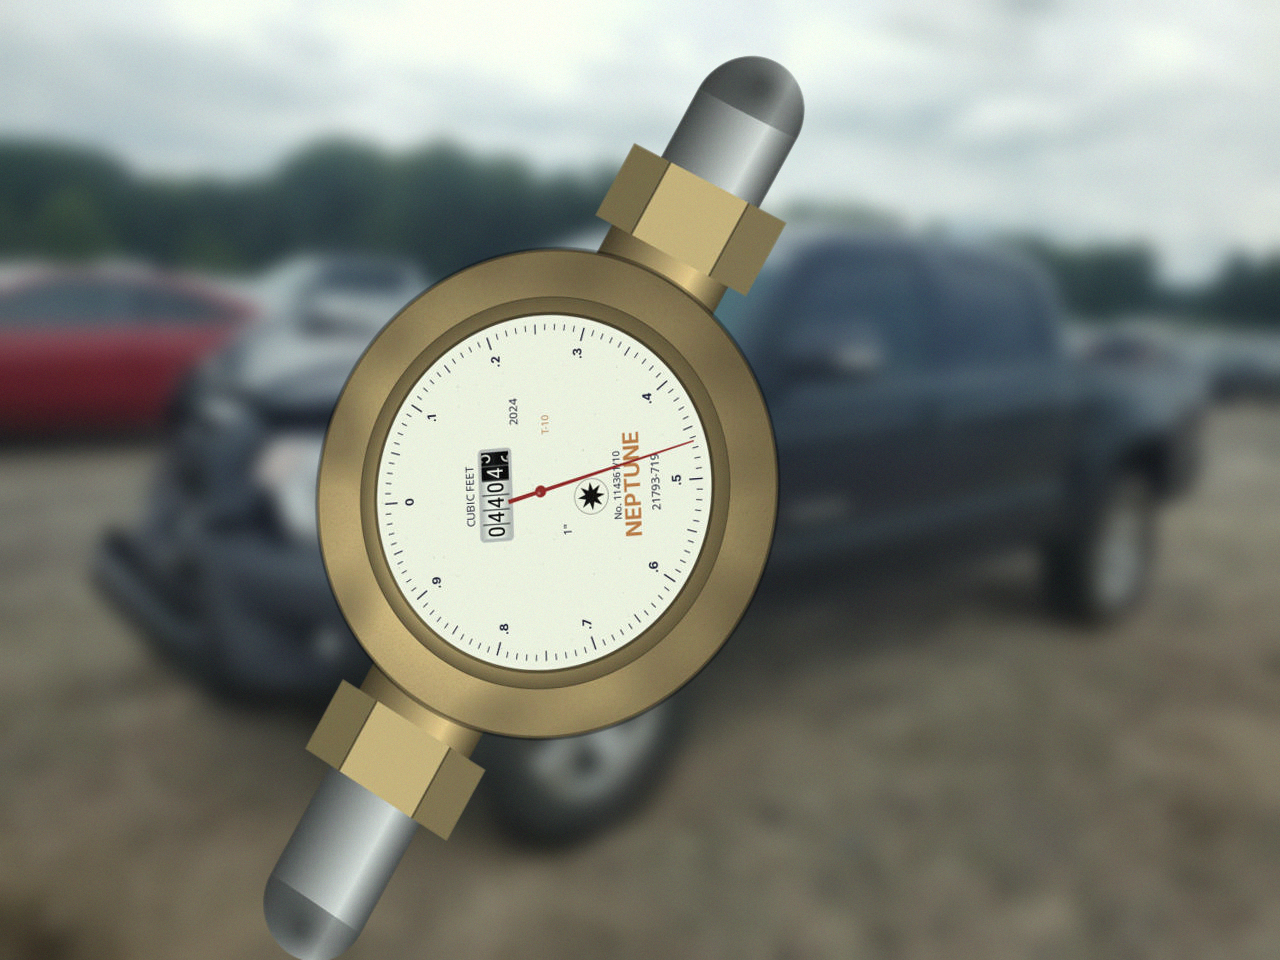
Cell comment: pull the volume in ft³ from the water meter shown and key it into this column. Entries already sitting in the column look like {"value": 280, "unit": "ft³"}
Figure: {"value": 44045.46, "unit": "ft³"}
